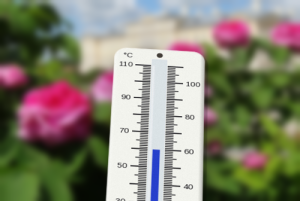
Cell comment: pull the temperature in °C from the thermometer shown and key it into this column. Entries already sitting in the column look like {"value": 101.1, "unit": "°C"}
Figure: {"value": 60, "unit": "°C"}
